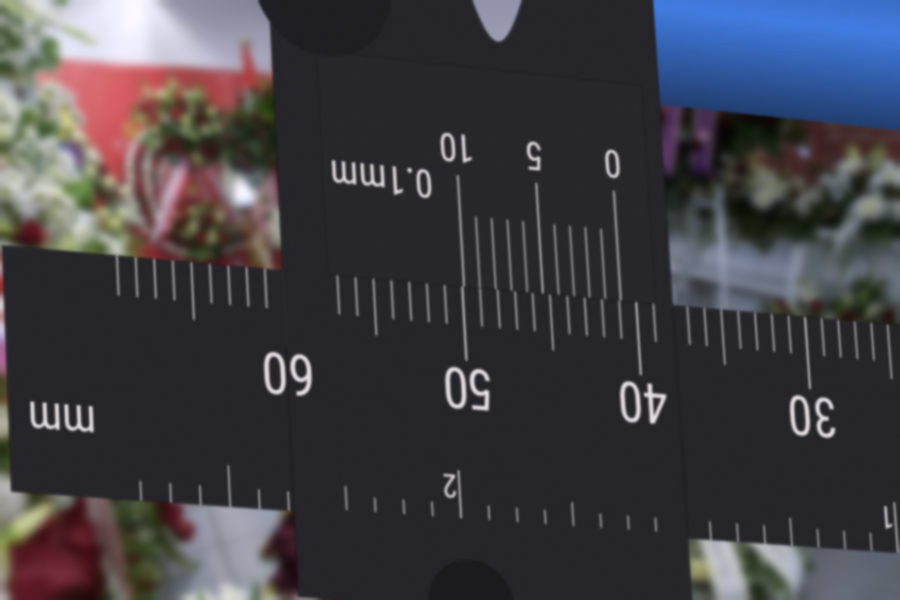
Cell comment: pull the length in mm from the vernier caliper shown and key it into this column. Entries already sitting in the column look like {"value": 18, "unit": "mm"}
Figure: {"value": 40.9, "unit": "mm"}
